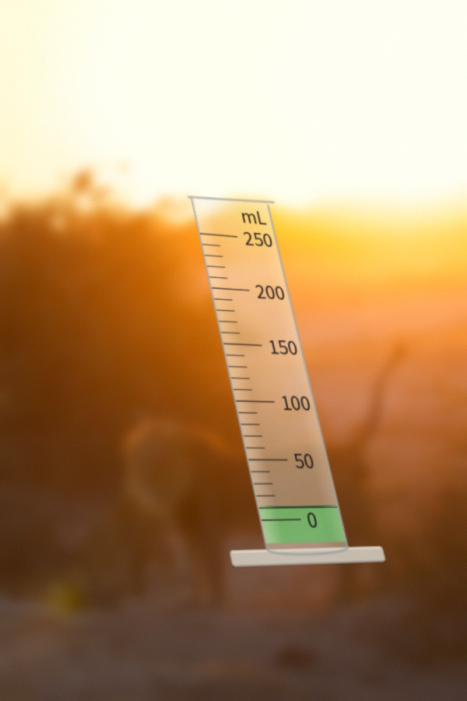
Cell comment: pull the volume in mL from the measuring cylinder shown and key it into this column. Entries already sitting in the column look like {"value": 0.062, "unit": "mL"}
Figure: {"value": 10, "unit": "mL"}
